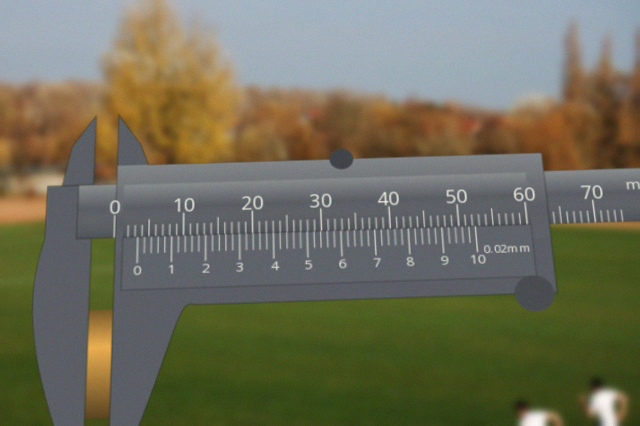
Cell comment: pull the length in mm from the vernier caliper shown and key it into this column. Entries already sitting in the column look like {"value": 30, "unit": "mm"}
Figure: {"value": 3.4, "unit": "mm"}
